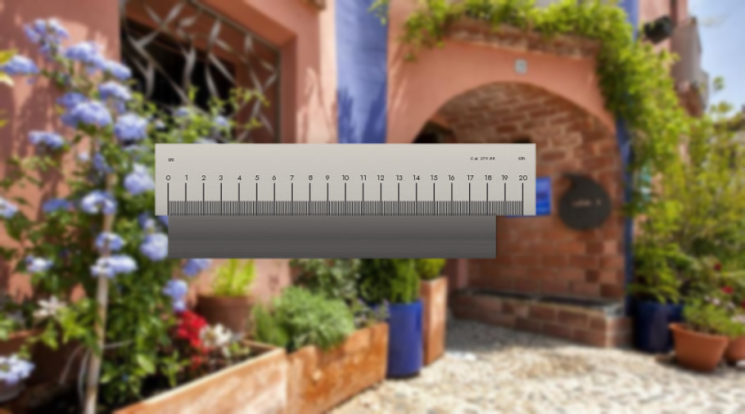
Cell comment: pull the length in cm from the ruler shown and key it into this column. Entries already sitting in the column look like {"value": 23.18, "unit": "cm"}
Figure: {"value": 18.5, "unit": "cm"}
